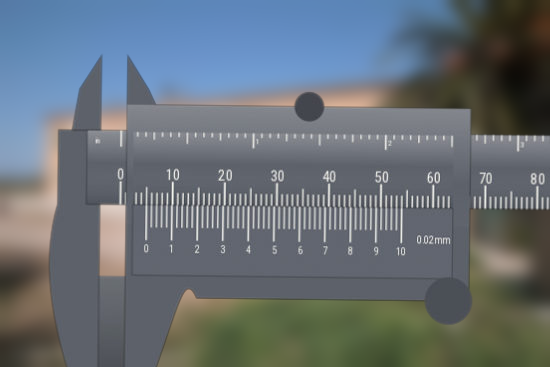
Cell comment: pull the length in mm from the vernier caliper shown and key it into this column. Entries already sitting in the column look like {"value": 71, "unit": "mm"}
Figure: {"value": 5.0, "unit": "mm"}
